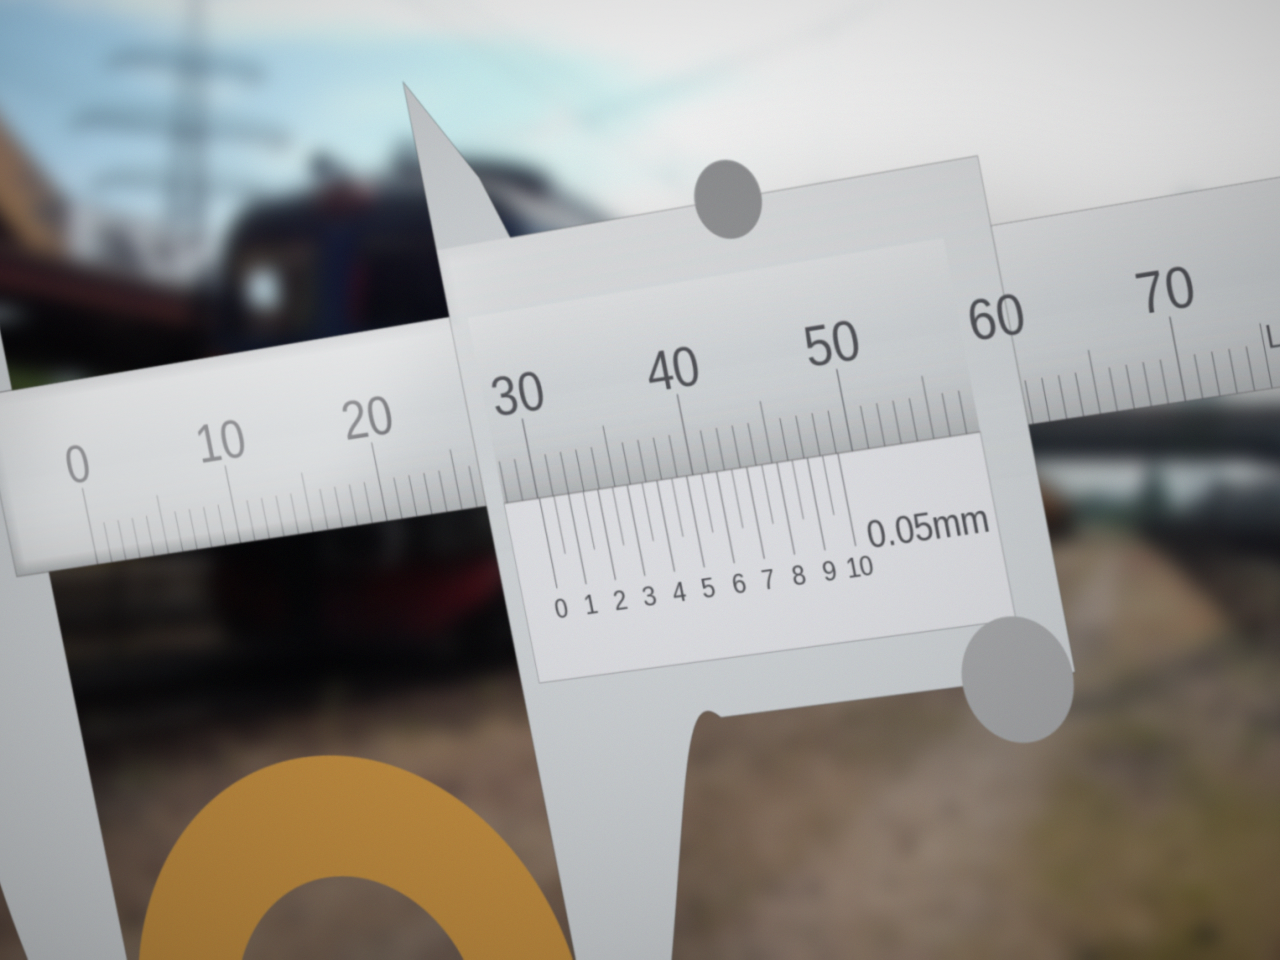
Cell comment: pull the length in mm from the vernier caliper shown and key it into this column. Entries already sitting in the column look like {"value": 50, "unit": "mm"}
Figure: {"value": 30.1, "unit": "mm"}
